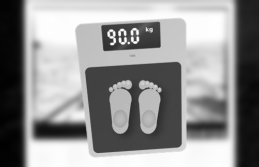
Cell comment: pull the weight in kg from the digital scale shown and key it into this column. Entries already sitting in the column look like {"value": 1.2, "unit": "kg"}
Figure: {"value": 90.0, "unit": "kg"}
